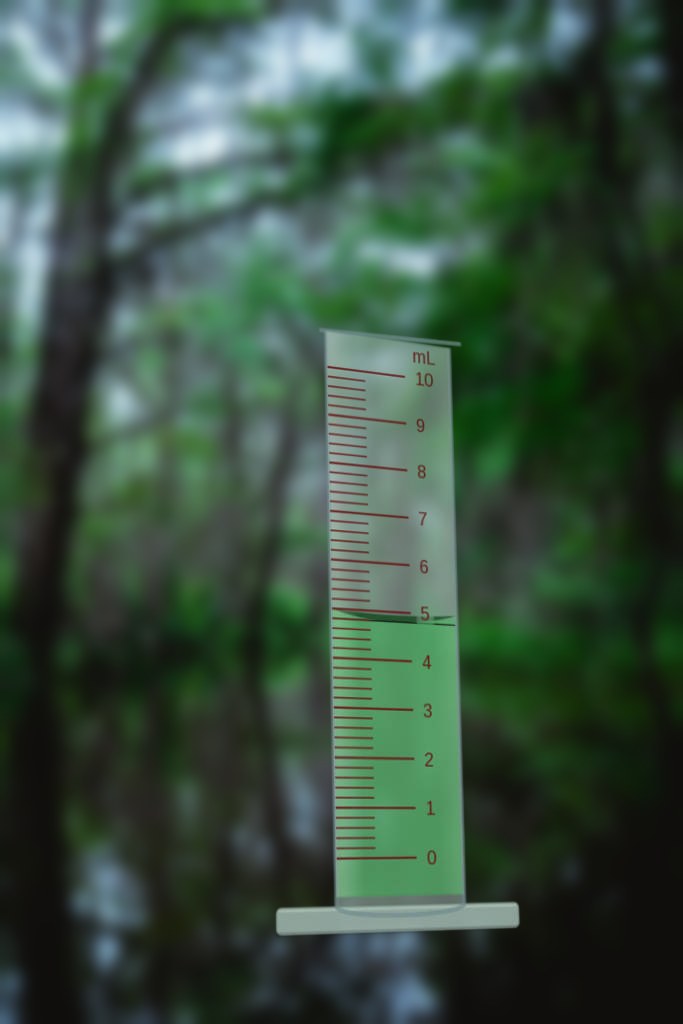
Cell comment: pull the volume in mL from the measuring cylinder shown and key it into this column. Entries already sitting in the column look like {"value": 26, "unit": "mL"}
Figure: {"value": 4.8, "unit": "mL"}
